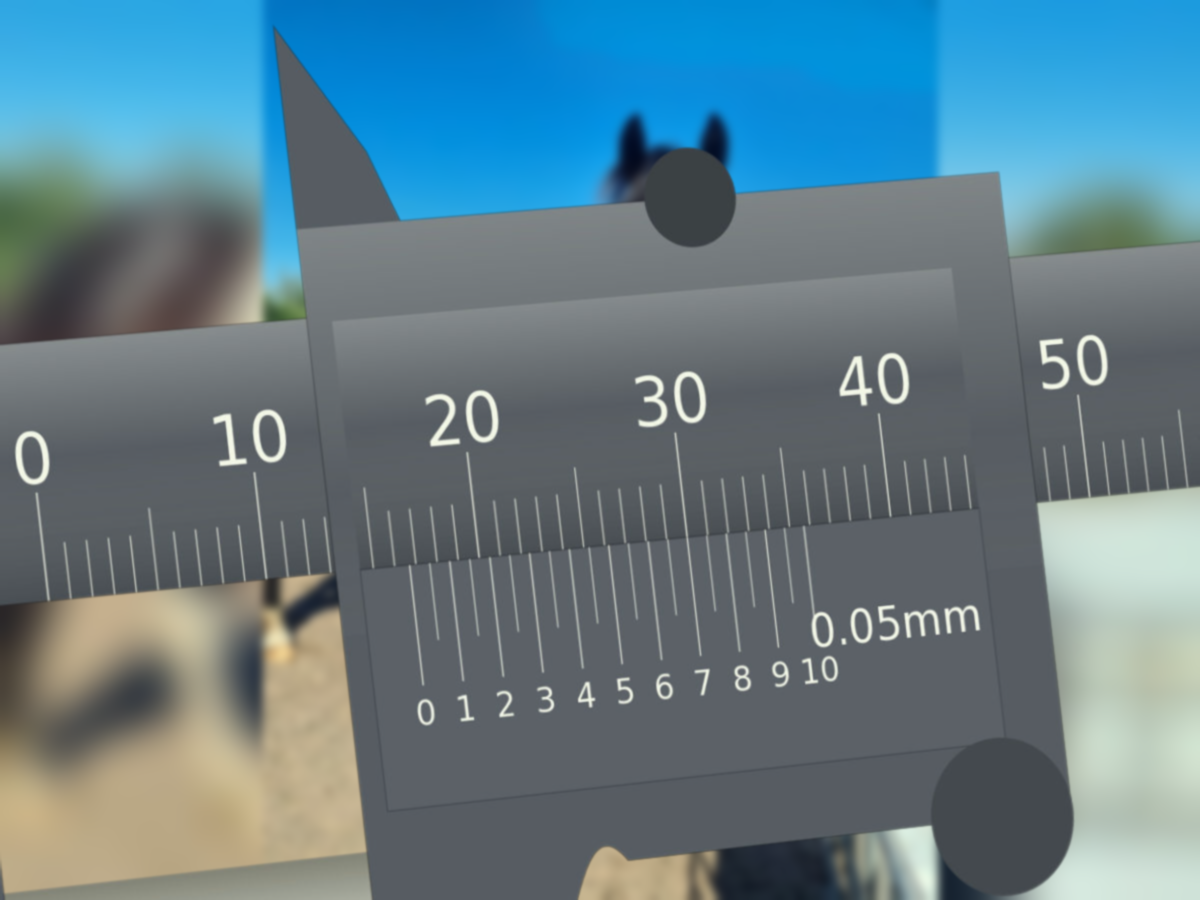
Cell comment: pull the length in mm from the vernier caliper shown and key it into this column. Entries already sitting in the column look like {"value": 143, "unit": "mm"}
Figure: {"value": 16.7, "unit": "mm"}
